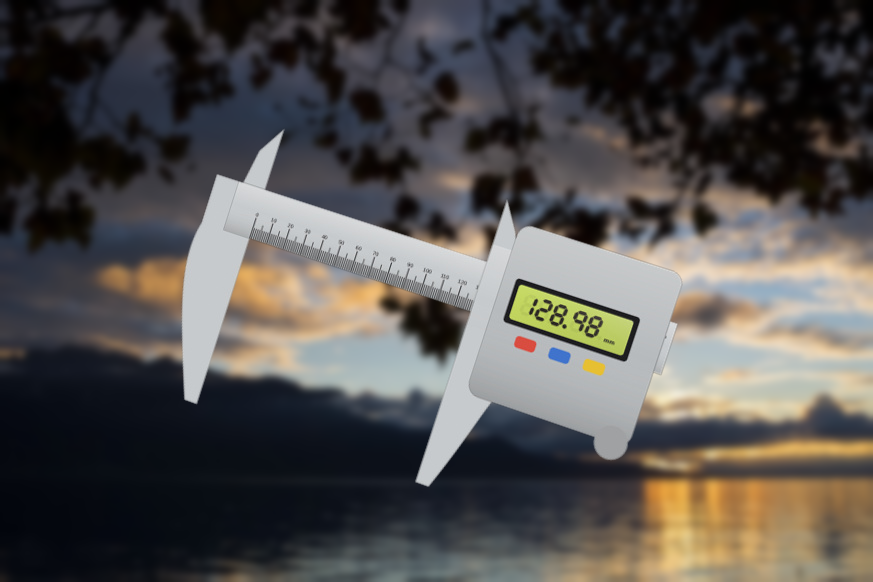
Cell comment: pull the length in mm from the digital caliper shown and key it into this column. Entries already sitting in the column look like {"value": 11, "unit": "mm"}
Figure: {"value": 128.98, "unit": "mm"}
